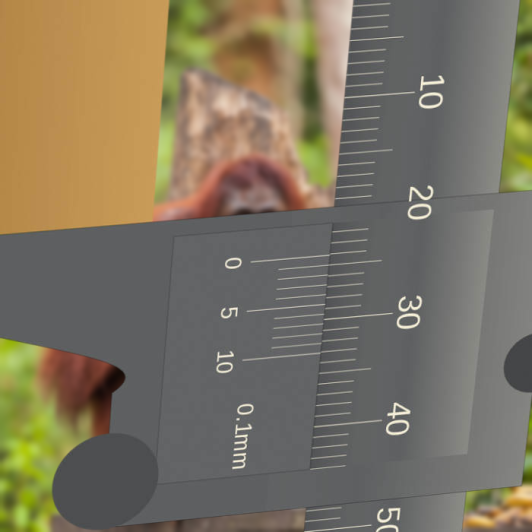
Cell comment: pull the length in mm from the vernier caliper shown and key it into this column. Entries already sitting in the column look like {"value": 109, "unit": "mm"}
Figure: {"value": 24.1, "unit": "mm"}
